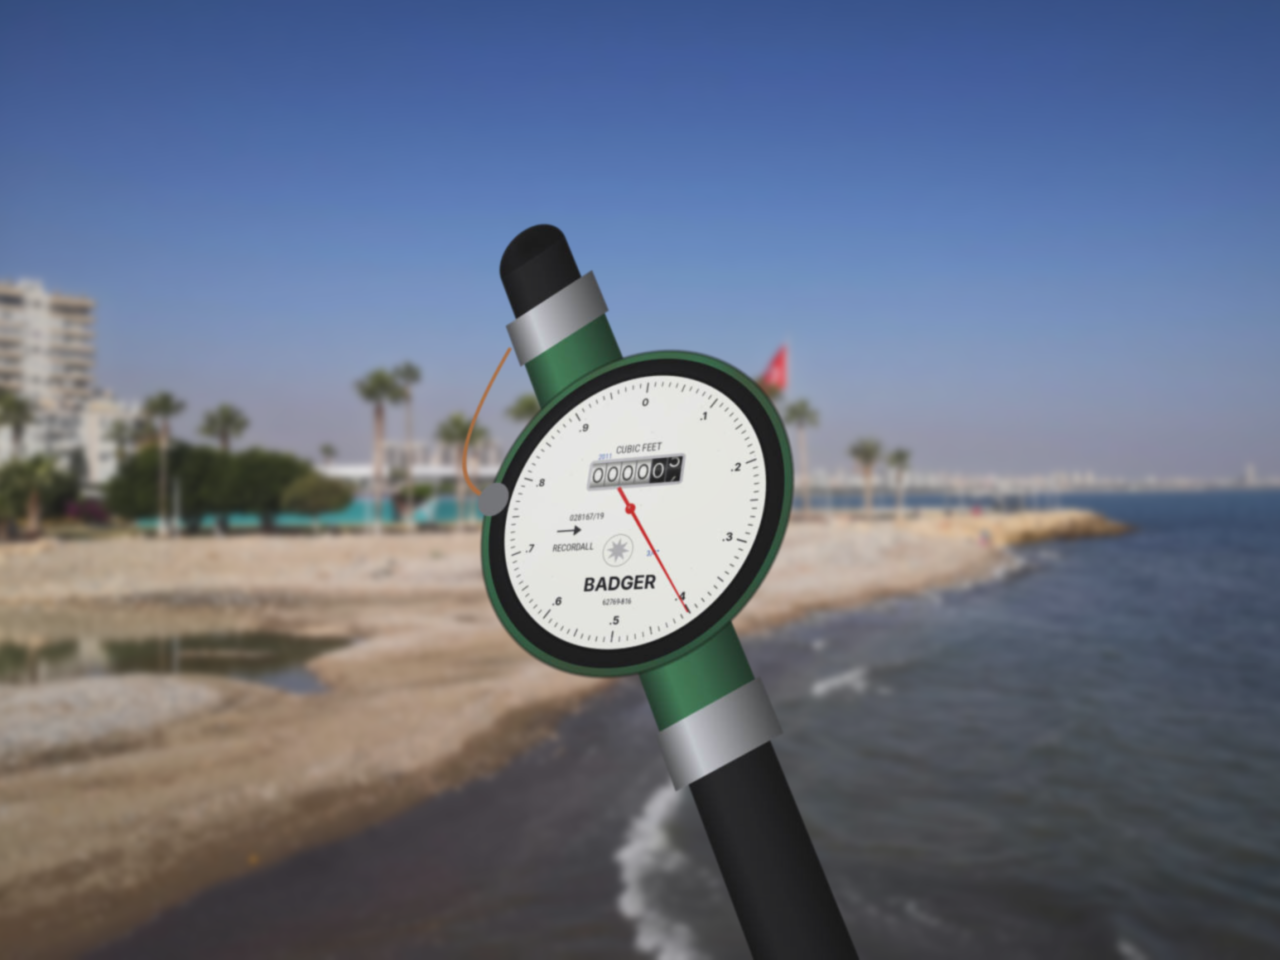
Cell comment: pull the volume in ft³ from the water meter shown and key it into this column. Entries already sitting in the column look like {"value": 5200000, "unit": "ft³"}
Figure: {"value": 5.40, "unit": "ft³"}
